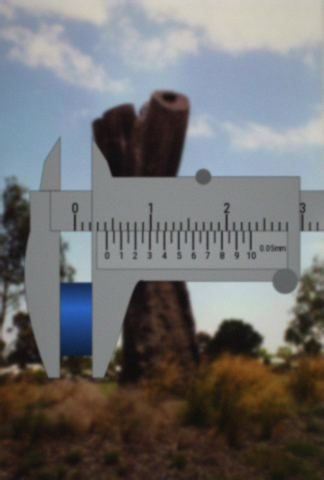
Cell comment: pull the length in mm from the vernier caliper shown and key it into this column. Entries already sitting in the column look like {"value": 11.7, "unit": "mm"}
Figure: {"value": 4.2, "unit": "mm"}
